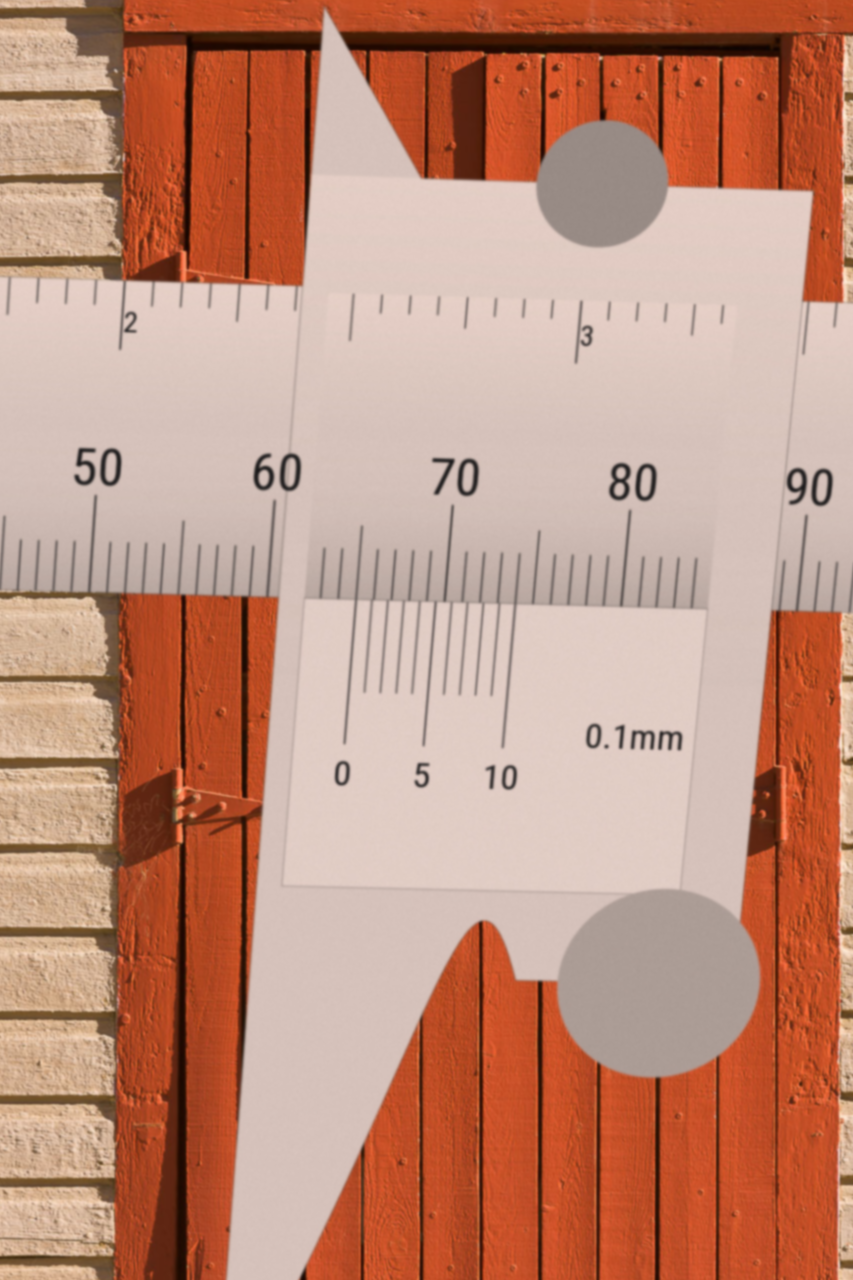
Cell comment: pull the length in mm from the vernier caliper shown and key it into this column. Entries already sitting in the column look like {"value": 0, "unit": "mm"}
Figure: {"value": 65.0, "unit": "mm"}
